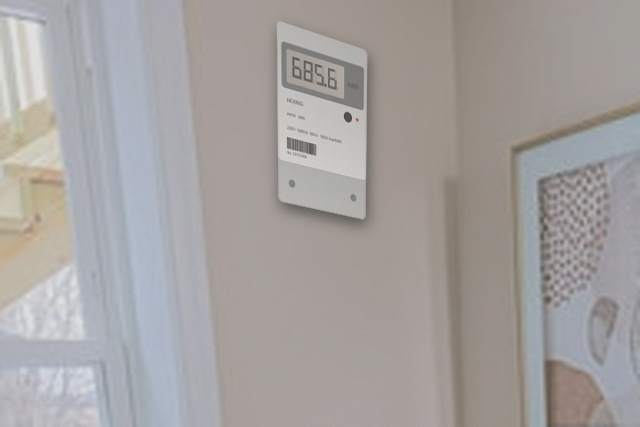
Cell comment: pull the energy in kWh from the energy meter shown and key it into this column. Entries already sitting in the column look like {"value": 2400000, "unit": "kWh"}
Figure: {"value": 685.6, "unit": "kWh"}
